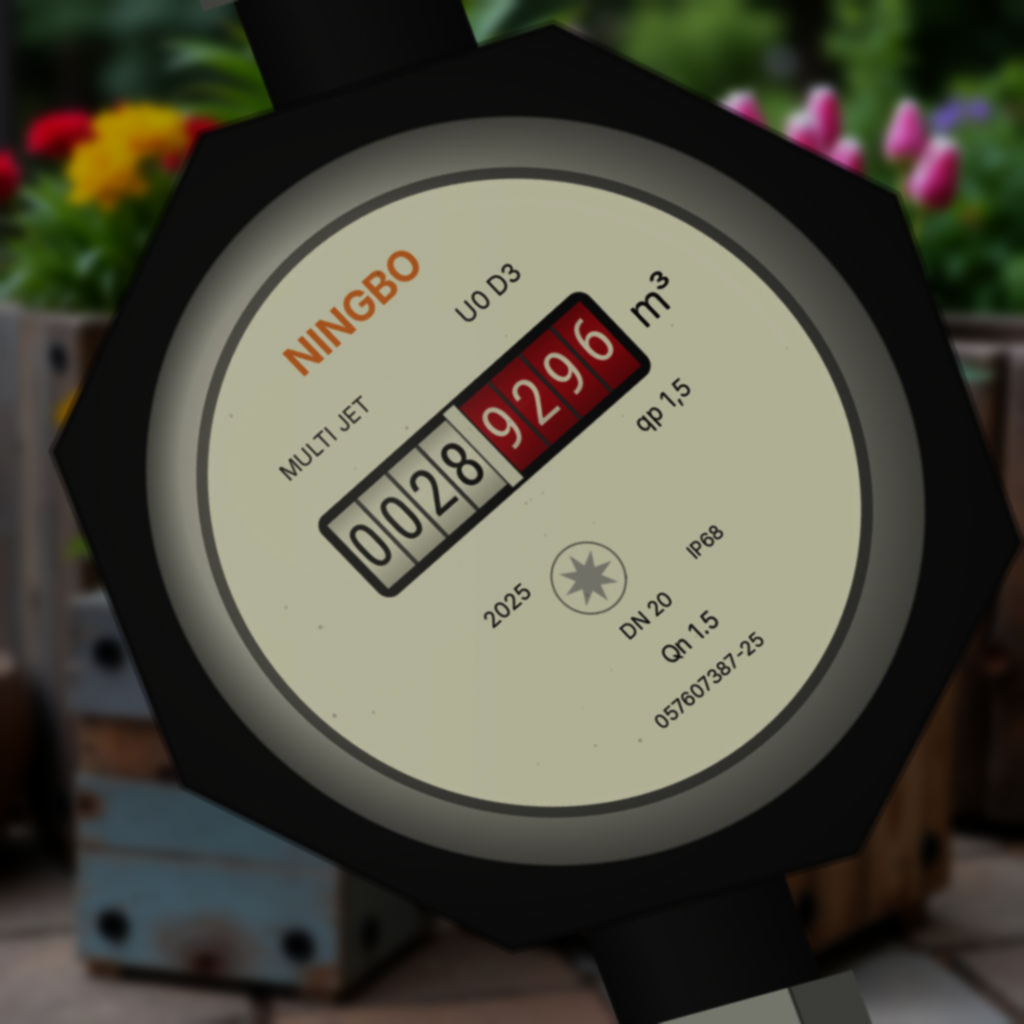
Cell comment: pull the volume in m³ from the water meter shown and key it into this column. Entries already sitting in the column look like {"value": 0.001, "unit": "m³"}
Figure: {"value": 28.9296, "unit": "m³"}
